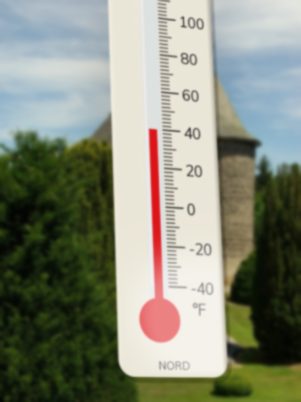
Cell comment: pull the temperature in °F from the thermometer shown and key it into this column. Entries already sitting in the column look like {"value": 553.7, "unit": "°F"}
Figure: {"value": 40, "unit": "°F"}
